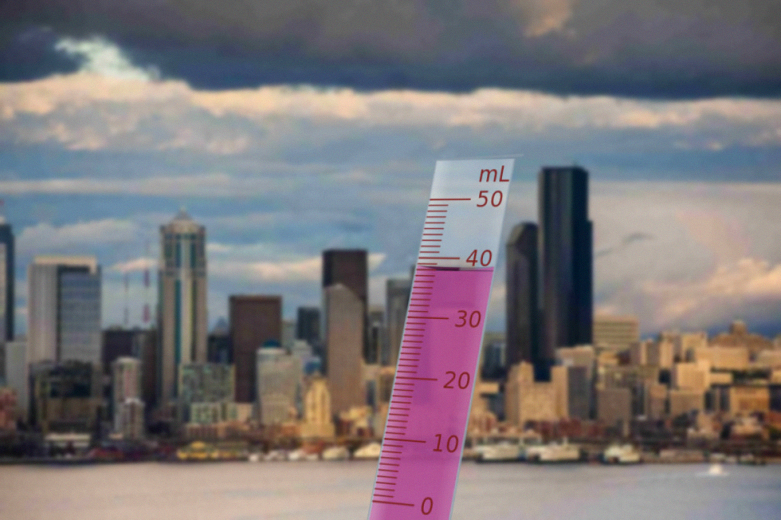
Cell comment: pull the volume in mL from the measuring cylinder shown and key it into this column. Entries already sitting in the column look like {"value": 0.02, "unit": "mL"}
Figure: {"value": 38, "unit": "mL"}
